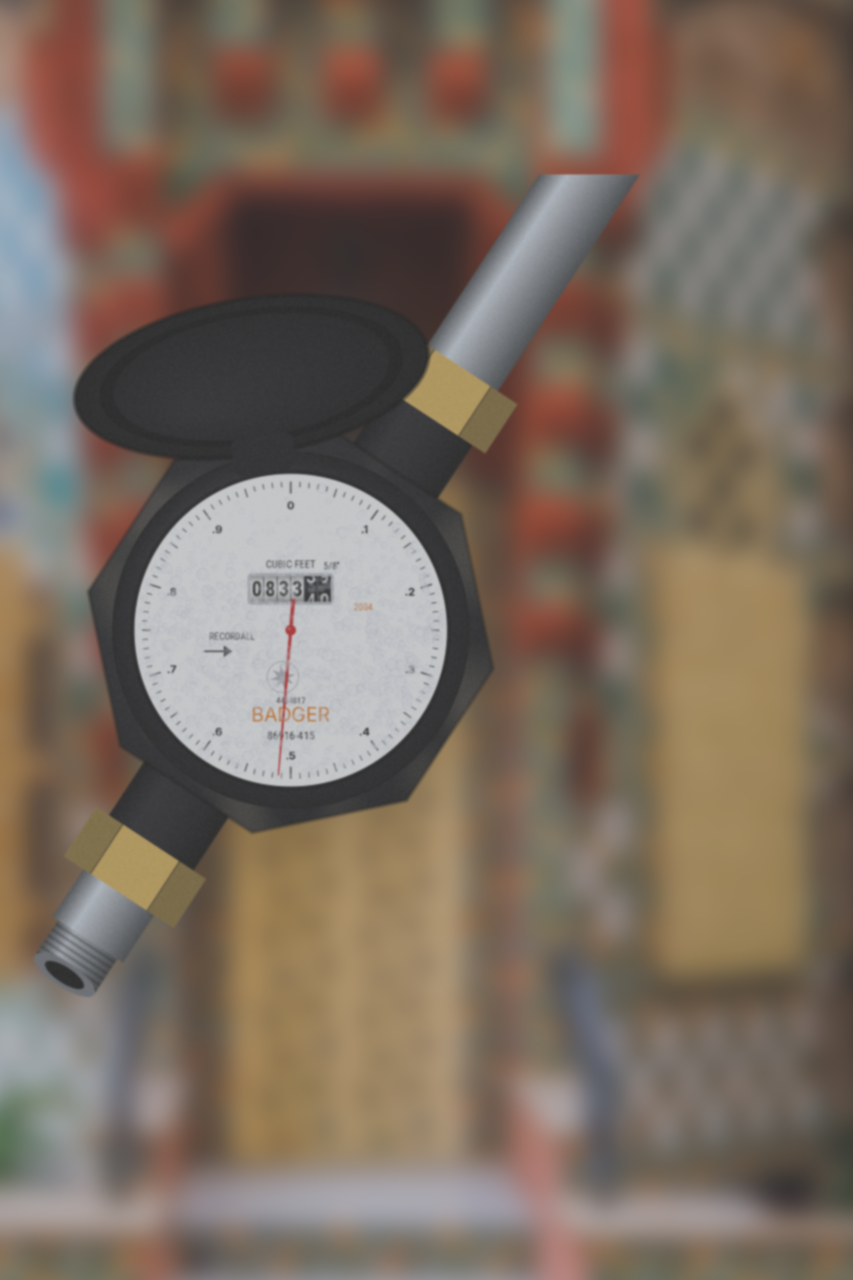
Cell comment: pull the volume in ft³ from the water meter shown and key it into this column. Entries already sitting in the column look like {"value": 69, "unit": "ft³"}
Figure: {"value": 83339.51, "unit": "ft³"}
